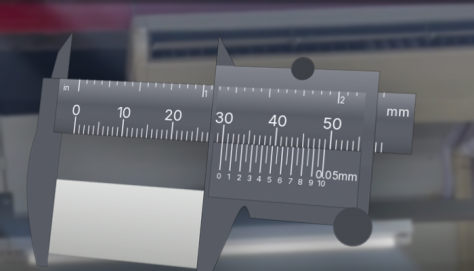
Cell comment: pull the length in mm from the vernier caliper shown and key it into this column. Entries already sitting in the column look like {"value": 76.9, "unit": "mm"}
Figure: {"value": 30.0, "unit": "mm"}
